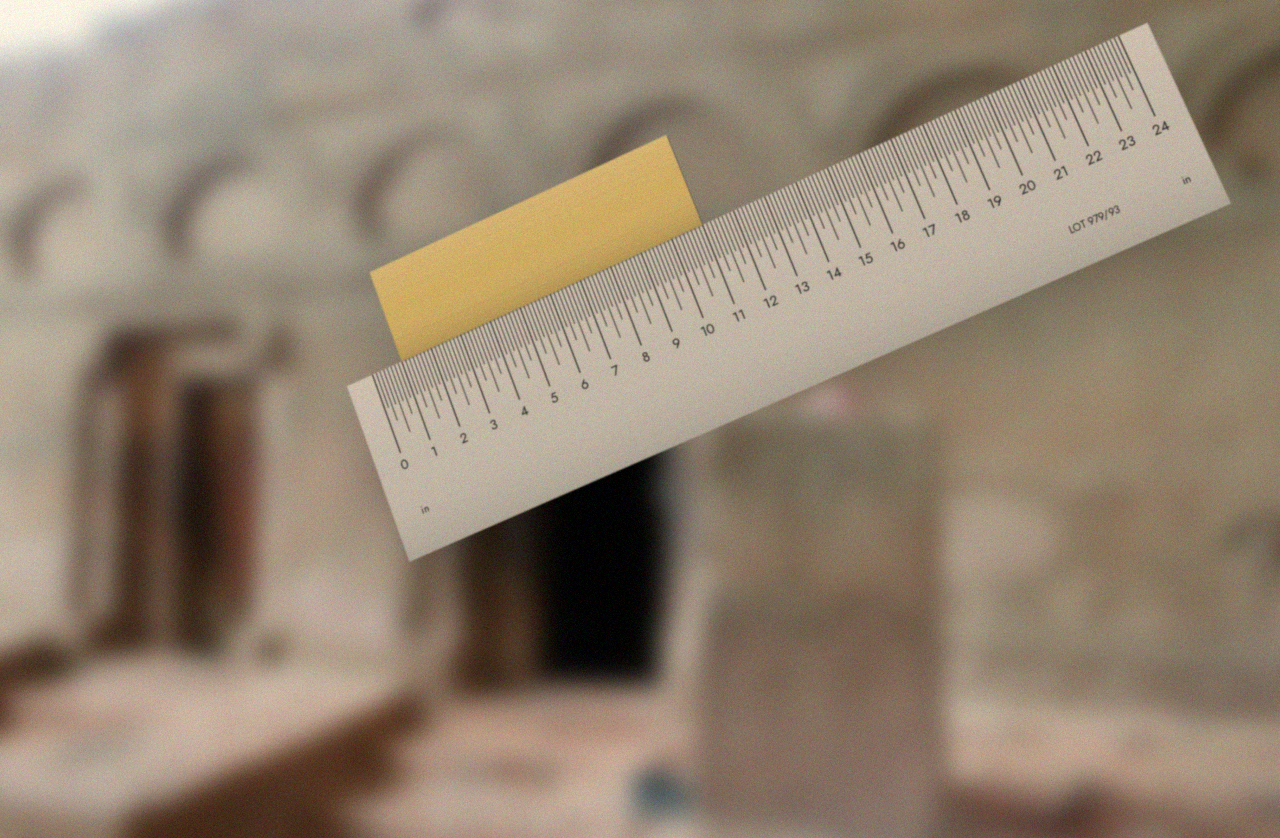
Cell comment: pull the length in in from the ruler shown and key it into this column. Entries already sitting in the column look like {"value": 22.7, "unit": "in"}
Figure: {"value": 10, "unit": "in"}
